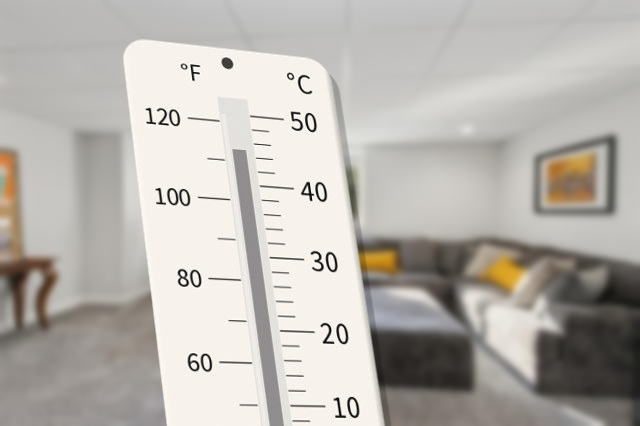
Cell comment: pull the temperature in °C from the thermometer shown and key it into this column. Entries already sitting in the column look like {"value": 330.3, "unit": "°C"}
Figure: {"value": 45, "unit": "°C"}
